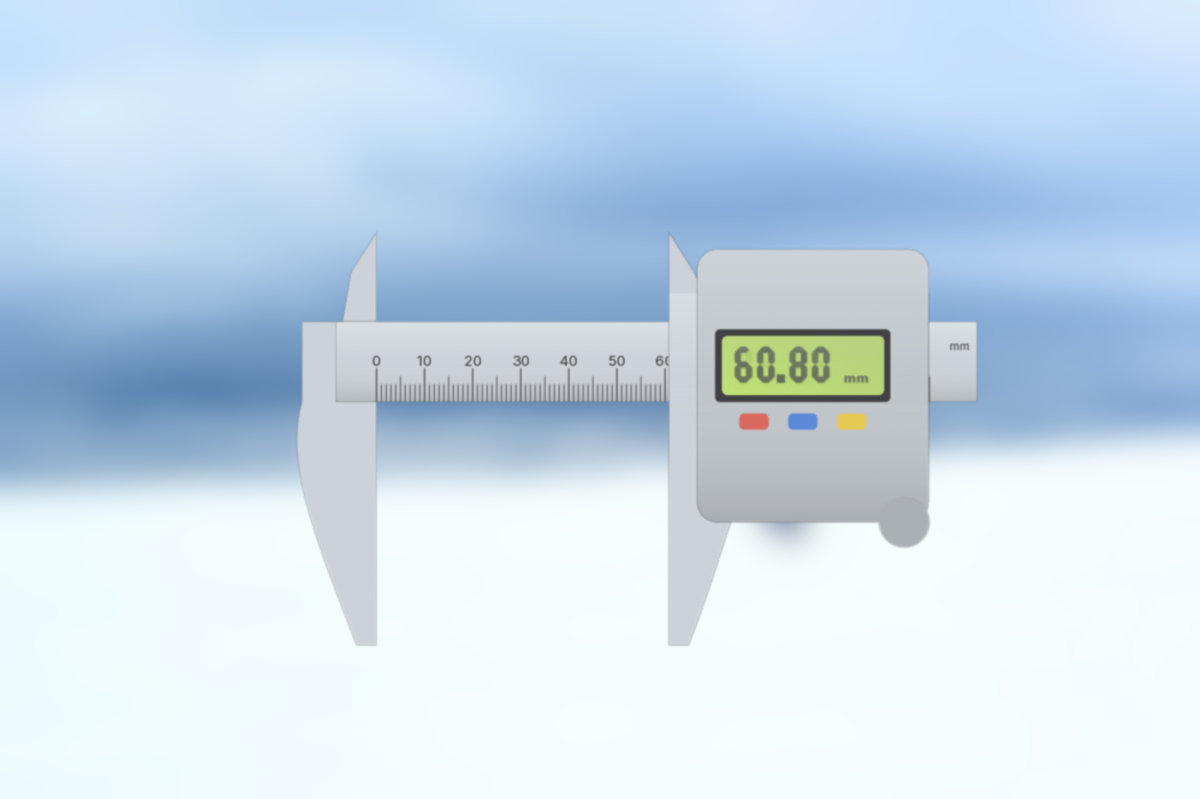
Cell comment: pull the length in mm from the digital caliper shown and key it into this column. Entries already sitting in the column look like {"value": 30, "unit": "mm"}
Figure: {"value": 60.80, "unit": "mm"}
